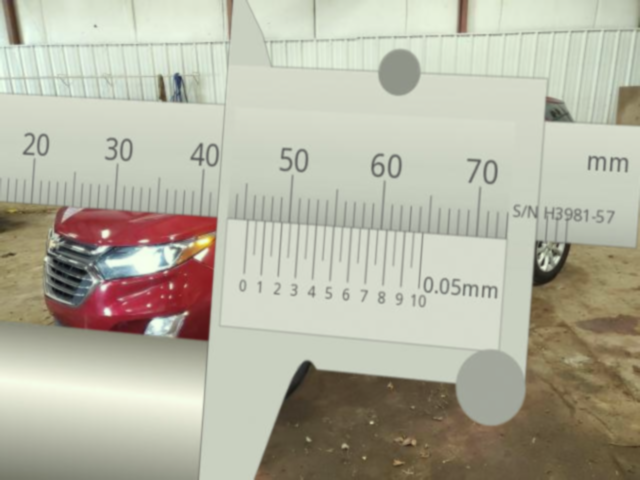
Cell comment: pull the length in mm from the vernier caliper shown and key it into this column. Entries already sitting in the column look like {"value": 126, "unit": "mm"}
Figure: {"value": 45.4, "unit": "mm"}
